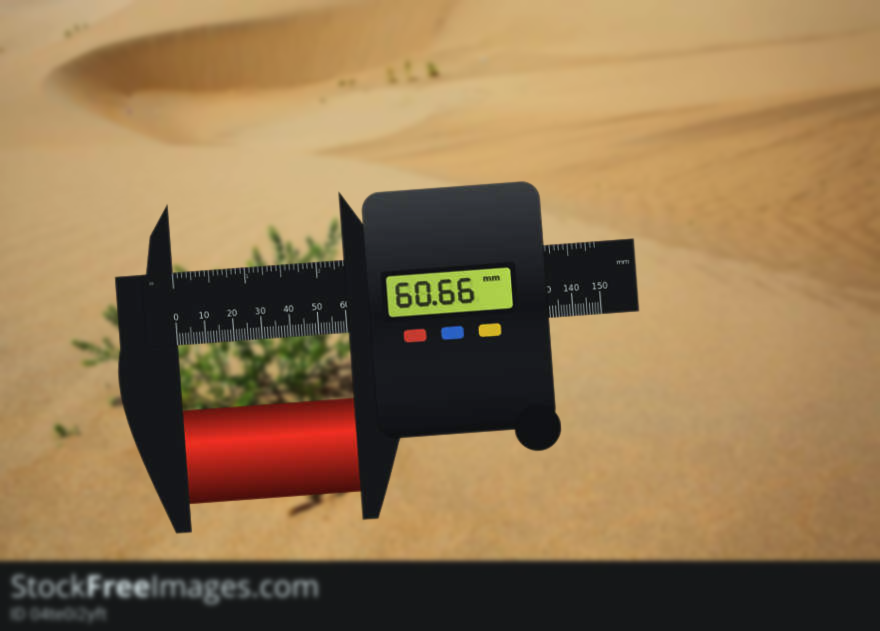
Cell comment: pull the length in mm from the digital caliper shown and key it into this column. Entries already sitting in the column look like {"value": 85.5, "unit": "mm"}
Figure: {"value": 60.66, "unit": "mm"}
